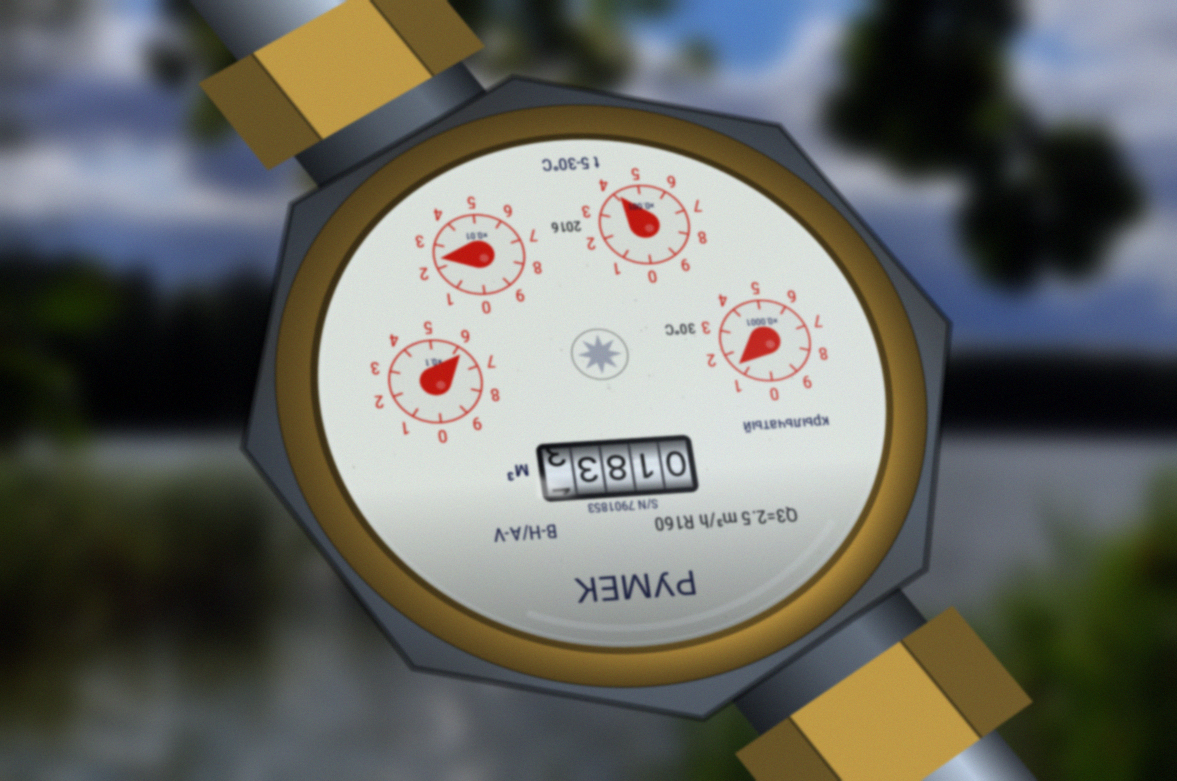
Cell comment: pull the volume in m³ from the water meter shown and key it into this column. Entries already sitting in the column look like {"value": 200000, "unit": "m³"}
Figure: {"value": 1832.6241, "unit": "m³"}
